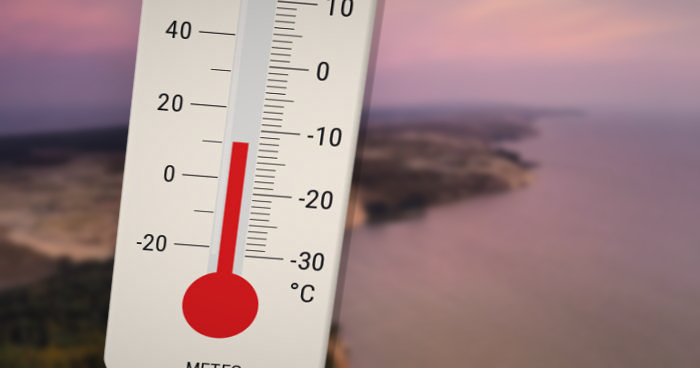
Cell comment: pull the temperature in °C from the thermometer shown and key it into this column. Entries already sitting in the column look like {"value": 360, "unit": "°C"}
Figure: {"value": -12, "unit": "°C"}
